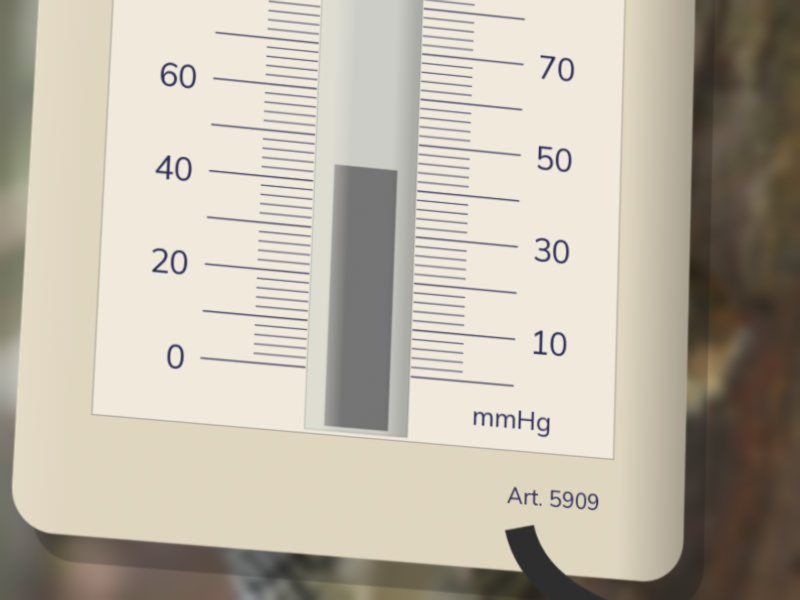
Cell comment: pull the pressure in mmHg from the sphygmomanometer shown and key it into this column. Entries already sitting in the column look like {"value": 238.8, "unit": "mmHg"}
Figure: {"value": 44, "unit": "mmHg"}
